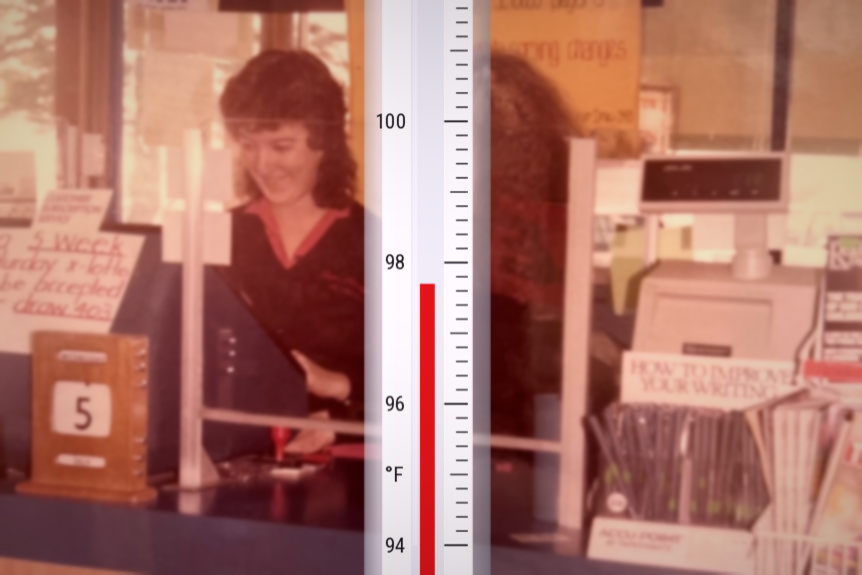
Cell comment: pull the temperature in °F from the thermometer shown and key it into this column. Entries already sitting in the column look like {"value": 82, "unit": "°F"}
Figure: {"value": 97.7, "unit": "°F"}
